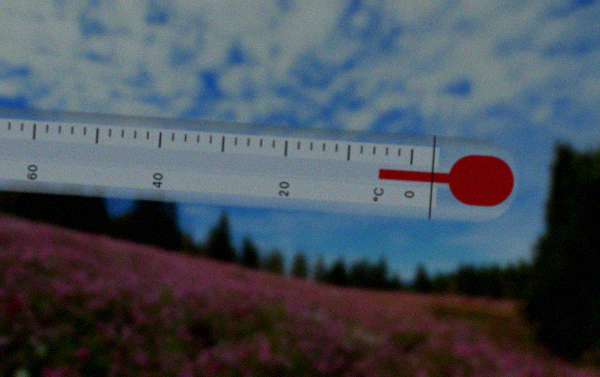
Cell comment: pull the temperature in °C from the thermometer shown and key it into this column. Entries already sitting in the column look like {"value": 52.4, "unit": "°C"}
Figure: {"value": 5, "unit": "°C"}
